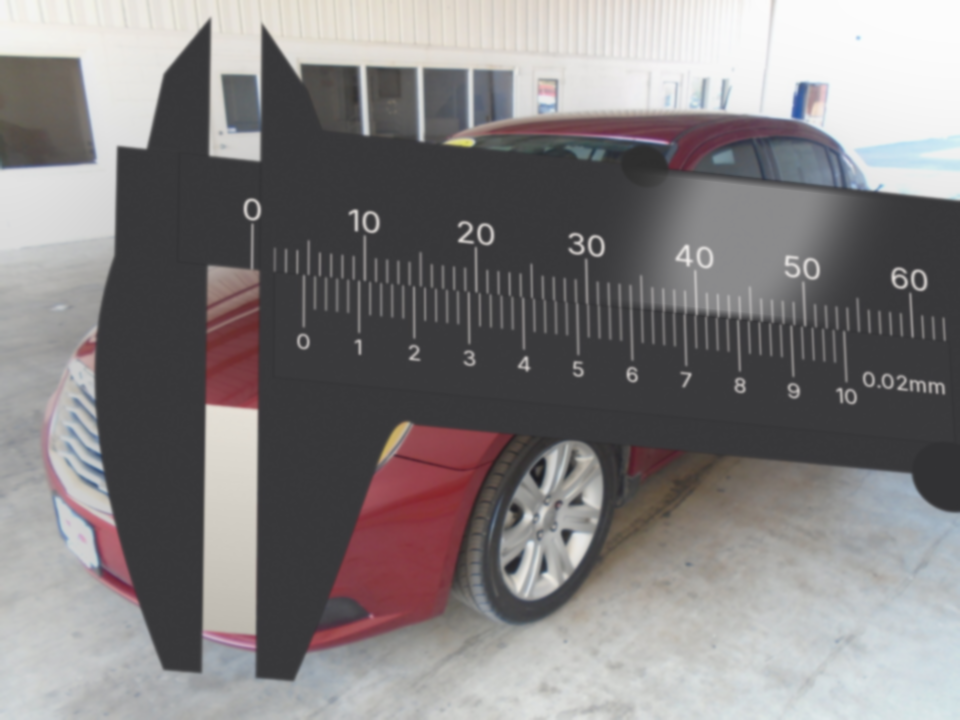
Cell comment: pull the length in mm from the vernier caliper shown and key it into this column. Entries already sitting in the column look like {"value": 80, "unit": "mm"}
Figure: {"value": 4.6, "unit": "mm"}
